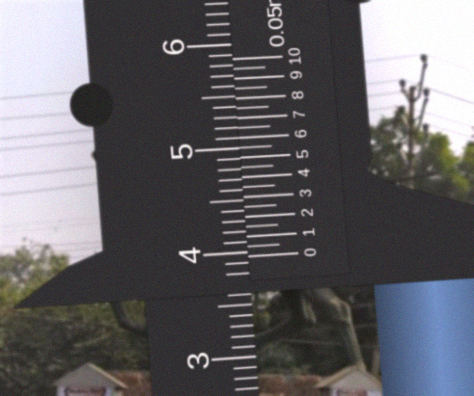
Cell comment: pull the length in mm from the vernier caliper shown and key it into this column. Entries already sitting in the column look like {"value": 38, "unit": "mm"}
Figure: {"value": 39.6, "unit": "mm"}
